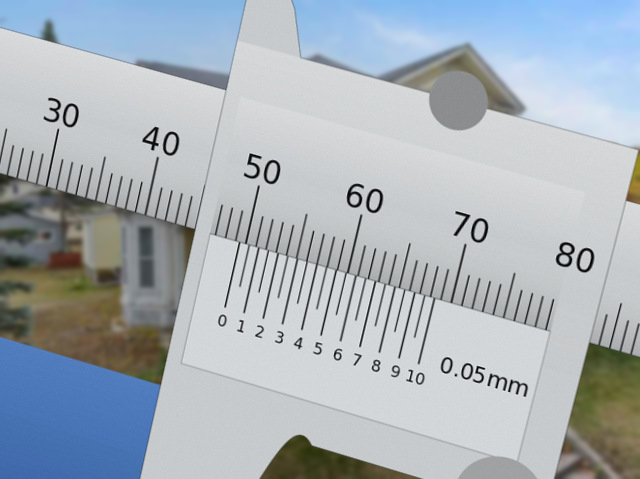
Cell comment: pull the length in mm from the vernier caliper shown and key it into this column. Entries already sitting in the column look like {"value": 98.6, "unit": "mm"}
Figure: {"value": 49.4, "unit": "mm"}
